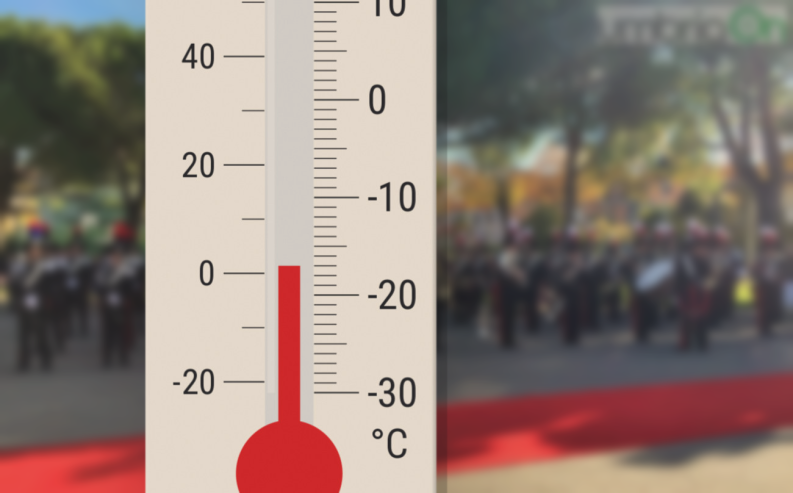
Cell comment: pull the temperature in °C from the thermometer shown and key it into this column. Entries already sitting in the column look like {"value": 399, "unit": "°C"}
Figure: {"value": -17, "unit": "°C"}
